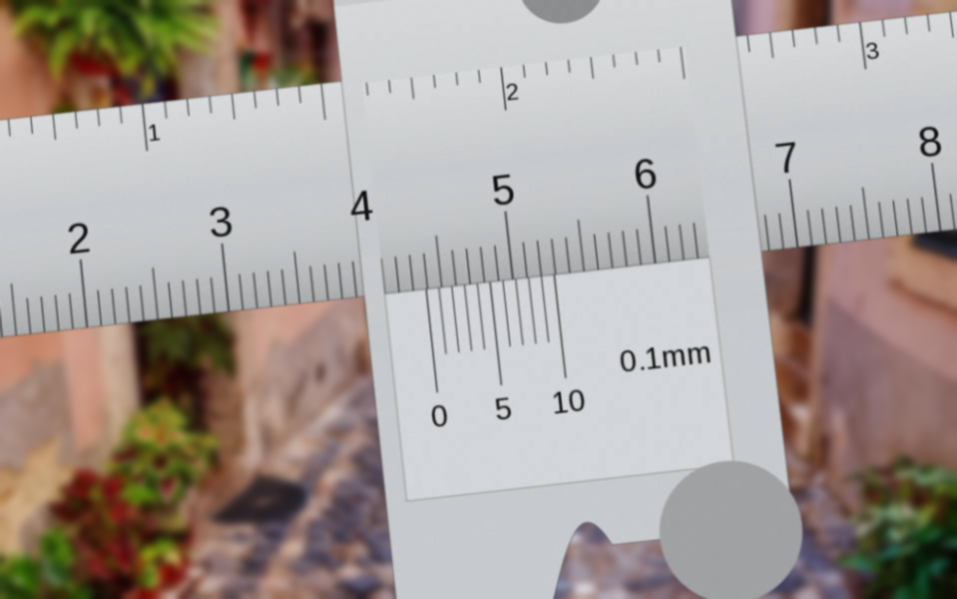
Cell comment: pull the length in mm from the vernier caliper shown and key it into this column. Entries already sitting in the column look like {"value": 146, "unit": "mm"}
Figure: {"value": 43.9, "unit": "mm"}
